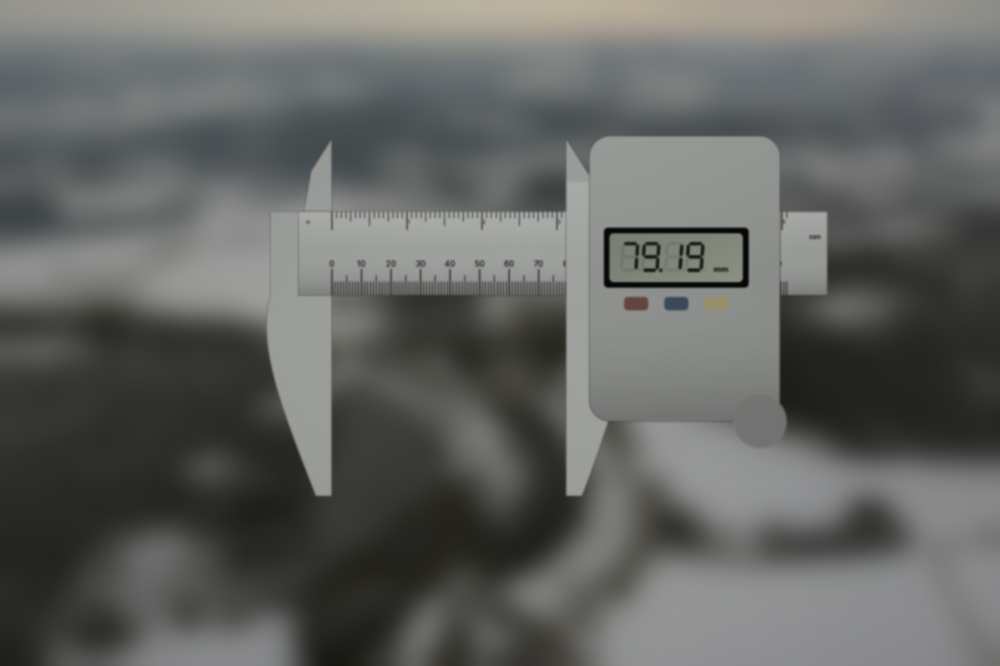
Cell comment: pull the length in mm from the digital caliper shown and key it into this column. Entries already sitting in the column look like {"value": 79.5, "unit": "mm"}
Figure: {"value": 79.19, "unit": "mm"}
